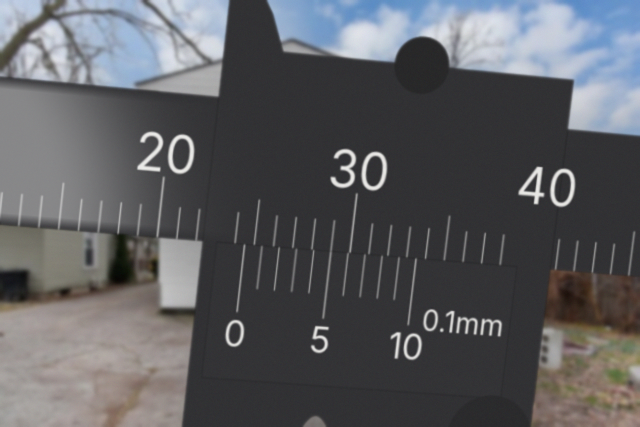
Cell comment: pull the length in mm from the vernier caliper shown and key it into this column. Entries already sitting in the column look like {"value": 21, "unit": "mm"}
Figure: {"value": 24.5, "unit": "mm"}
